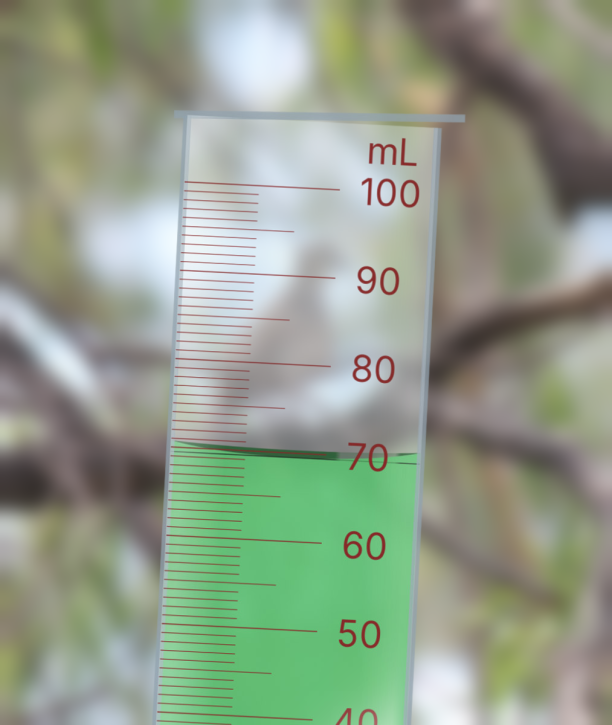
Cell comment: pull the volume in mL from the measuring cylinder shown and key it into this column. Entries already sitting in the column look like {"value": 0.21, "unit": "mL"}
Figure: {"value": 69.5, "unit": "mL"}
